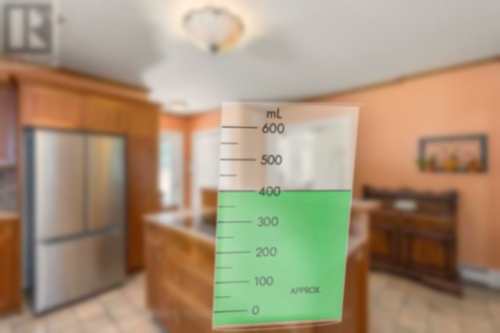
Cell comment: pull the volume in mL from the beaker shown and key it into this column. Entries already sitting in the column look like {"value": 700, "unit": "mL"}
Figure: {"value": 400, "unit": "mL"}
